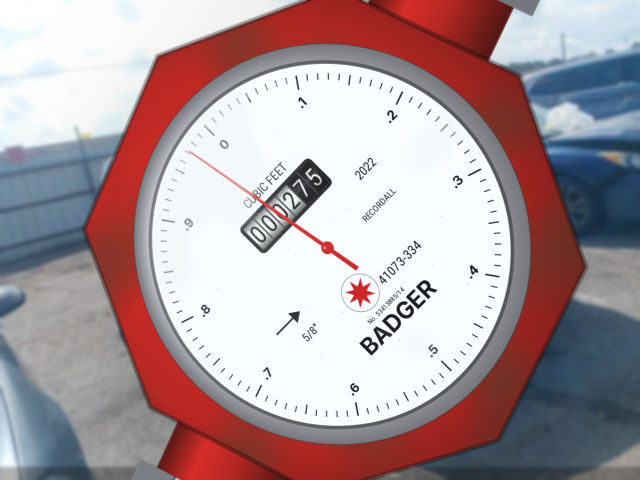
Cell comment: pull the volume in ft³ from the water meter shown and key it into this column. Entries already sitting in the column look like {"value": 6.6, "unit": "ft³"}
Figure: {"value": 274.97, "unit": "ft³"}
